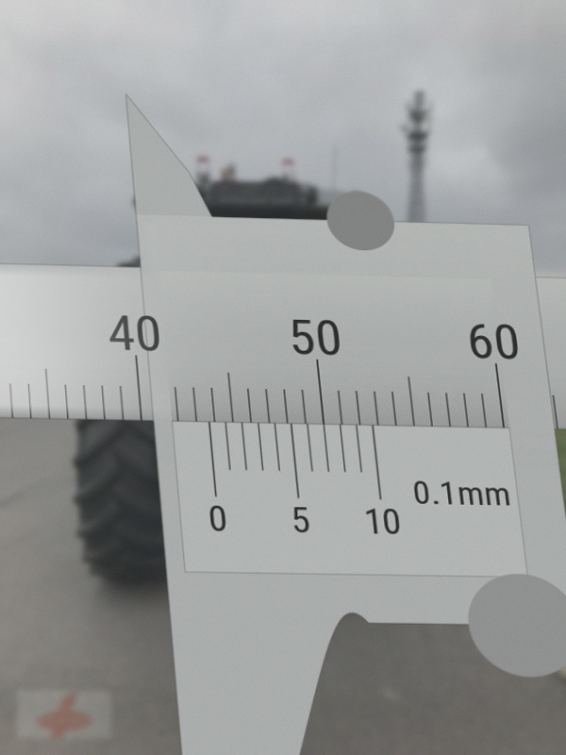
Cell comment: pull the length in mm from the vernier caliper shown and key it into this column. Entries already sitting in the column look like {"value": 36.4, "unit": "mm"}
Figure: {"value": 43.7, "unit": "mm"}
